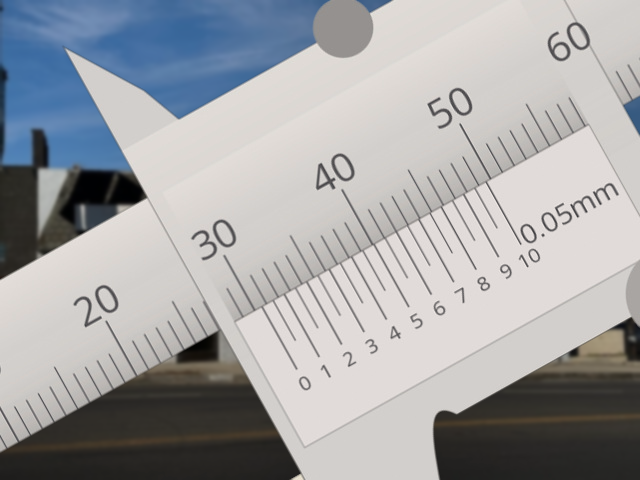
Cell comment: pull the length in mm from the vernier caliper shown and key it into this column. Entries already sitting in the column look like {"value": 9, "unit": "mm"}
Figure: {"value": 30.6, "unit": "mm"}
